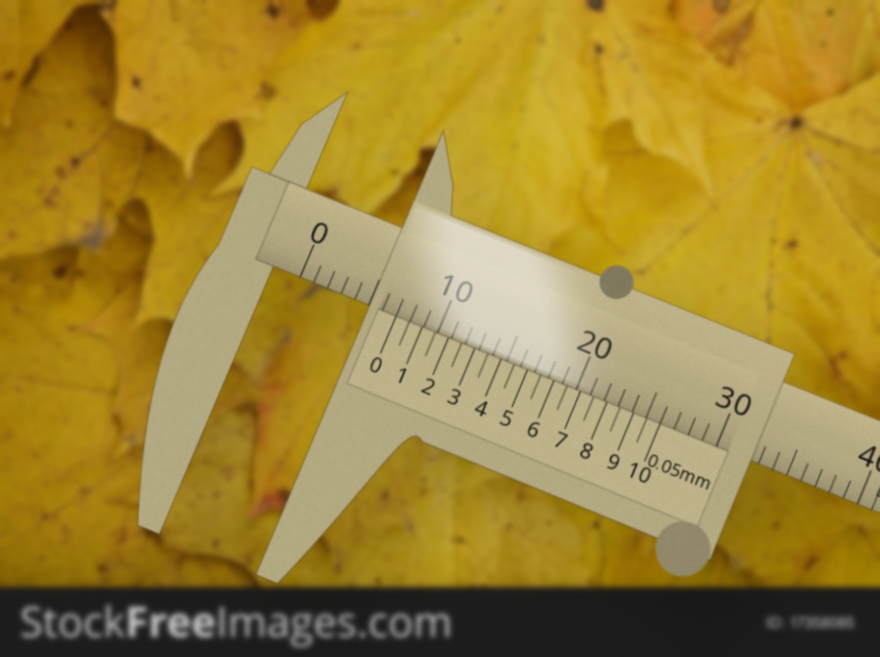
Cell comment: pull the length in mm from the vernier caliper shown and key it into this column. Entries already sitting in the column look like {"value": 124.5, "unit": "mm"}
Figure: {"value": 7.0, "unit": "mm"}
